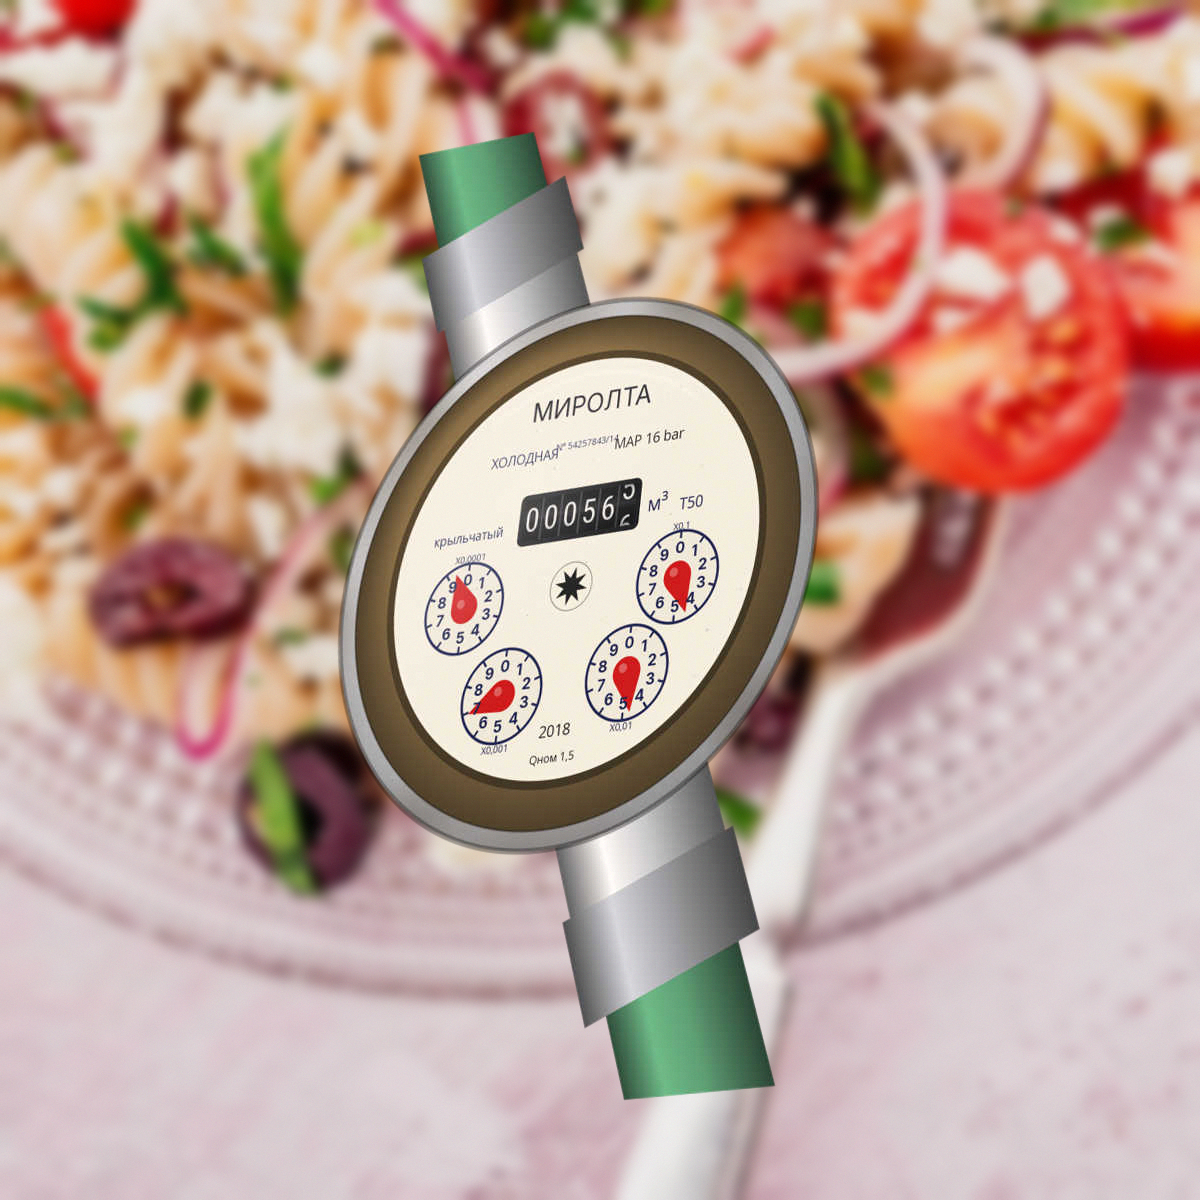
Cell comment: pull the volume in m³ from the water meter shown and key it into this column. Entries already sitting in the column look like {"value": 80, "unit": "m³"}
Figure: {"value": 565.4469, "unit": "m³"}
